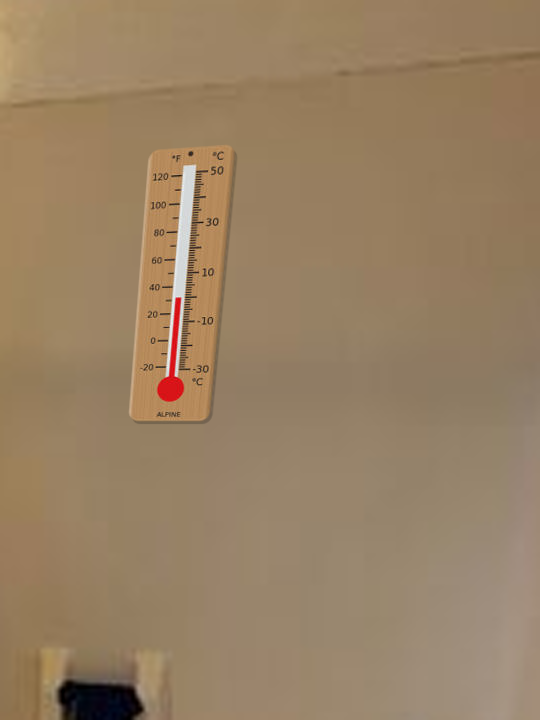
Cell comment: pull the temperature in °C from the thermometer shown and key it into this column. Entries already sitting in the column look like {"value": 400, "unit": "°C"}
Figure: {"value": 0, "unit": "°C"}
